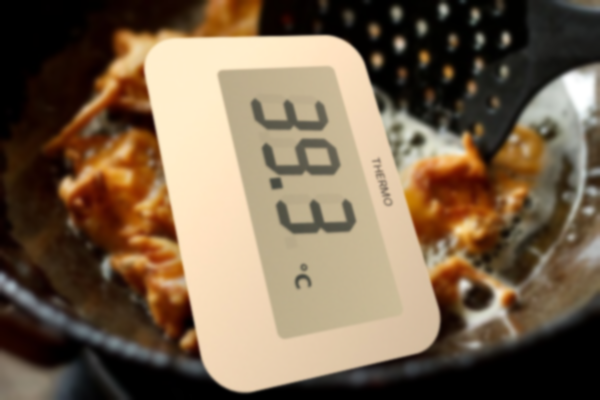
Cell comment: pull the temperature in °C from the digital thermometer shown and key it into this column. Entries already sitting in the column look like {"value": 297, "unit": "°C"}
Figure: {"value": 39.3, "unit": "°C"}
